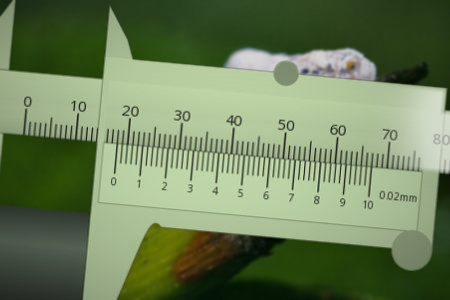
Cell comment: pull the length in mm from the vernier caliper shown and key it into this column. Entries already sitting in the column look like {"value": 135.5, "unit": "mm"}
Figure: {"value": 18.0, "unit": "mm"}
